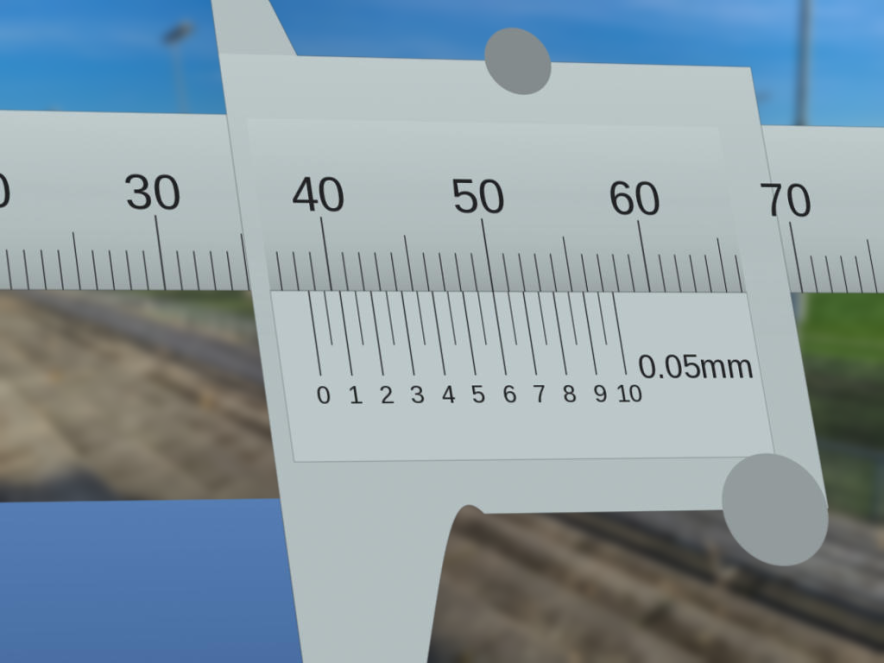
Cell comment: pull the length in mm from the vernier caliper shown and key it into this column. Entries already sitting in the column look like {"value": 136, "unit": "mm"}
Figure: {"value": 38.6, "unit": "mm"}
